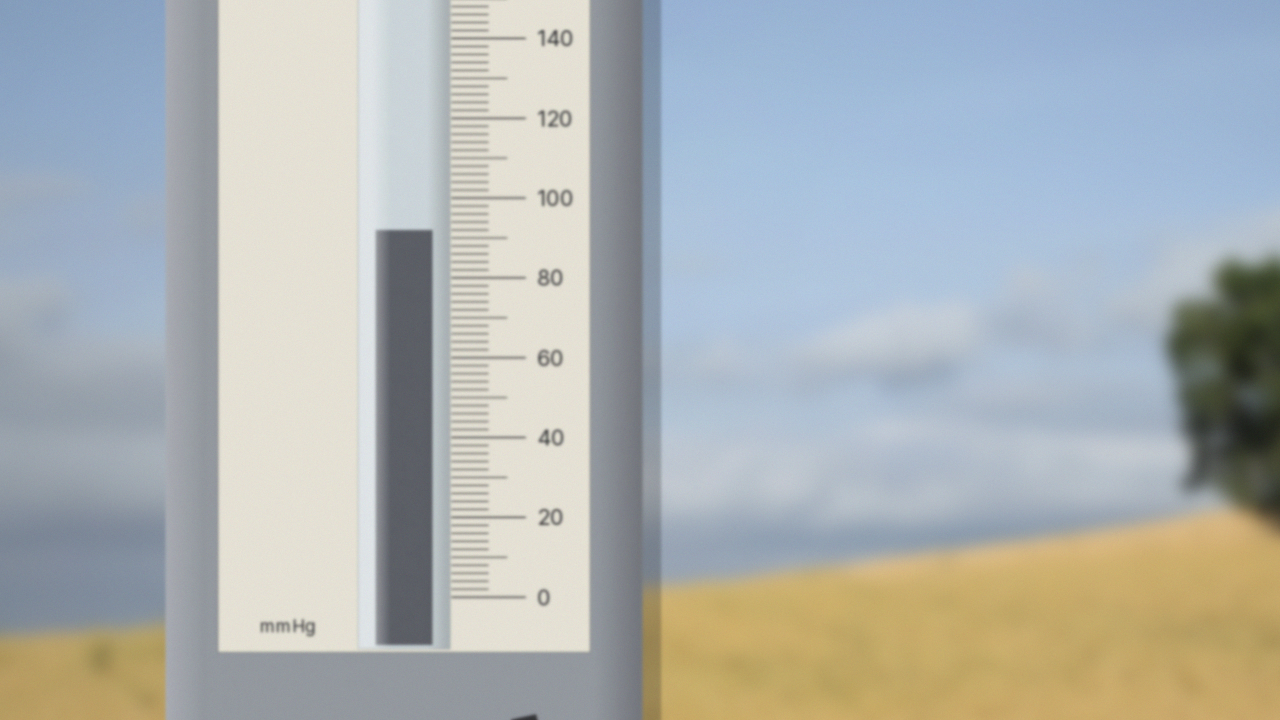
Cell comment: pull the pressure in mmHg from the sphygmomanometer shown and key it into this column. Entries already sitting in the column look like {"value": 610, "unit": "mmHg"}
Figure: {"value": 92, "unit": "mmHg"}
